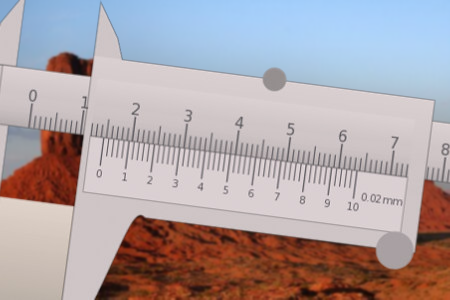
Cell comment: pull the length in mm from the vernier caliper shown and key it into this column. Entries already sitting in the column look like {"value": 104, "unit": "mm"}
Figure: {"value": 14.5, "unit": "mm"}
